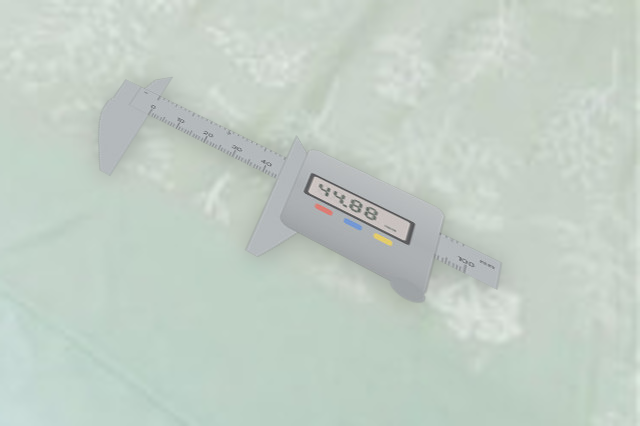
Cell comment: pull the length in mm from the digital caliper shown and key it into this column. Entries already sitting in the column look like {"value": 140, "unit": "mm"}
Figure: {"value": 44.88, "unit": "mm"}
